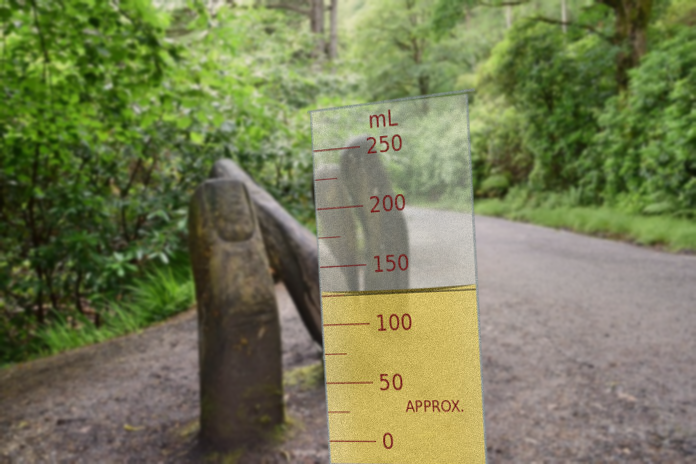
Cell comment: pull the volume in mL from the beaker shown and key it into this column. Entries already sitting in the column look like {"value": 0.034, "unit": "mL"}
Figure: {"value": 125, "unit": "mL"}
